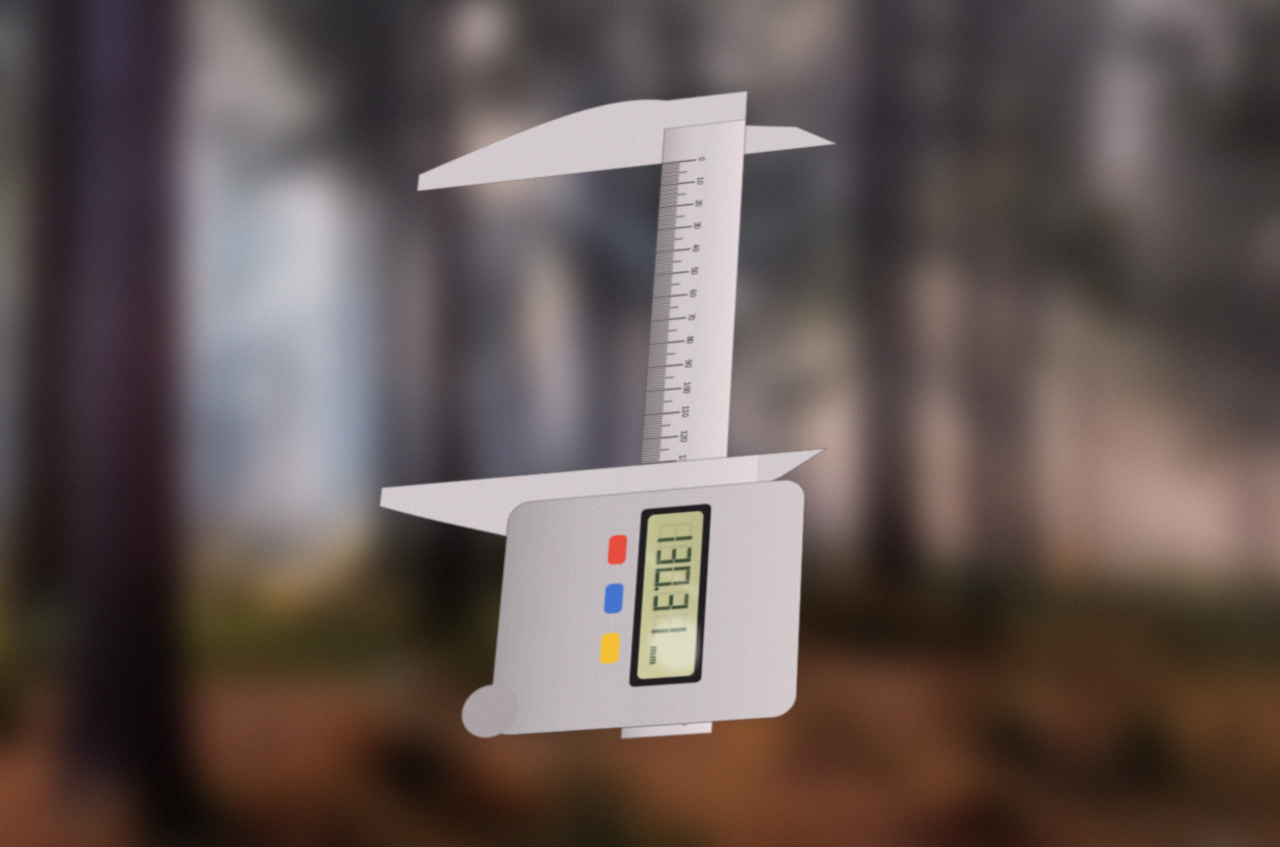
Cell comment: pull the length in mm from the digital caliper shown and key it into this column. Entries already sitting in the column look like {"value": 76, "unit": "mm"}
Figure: {"value": 130.31, "unit": "mm"}
